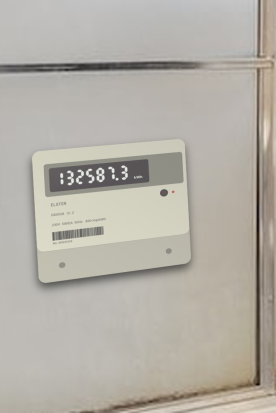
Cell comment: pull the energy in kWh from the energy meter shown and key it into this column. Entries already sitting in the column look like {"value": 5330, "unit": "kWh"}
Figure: {"value": 132587.3, "unit": "kWh"}
